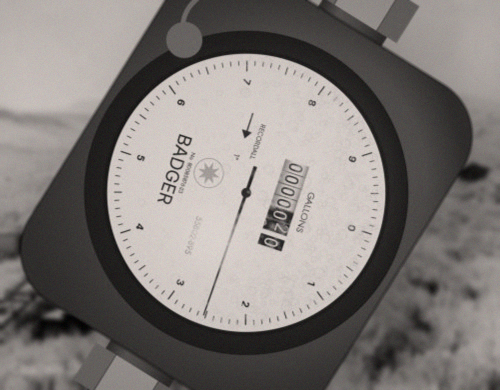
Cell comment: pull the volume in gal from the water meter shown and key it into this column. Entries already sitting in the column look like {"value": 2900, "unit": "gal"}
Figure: {"value": 22.5, "unit": "gal"}
